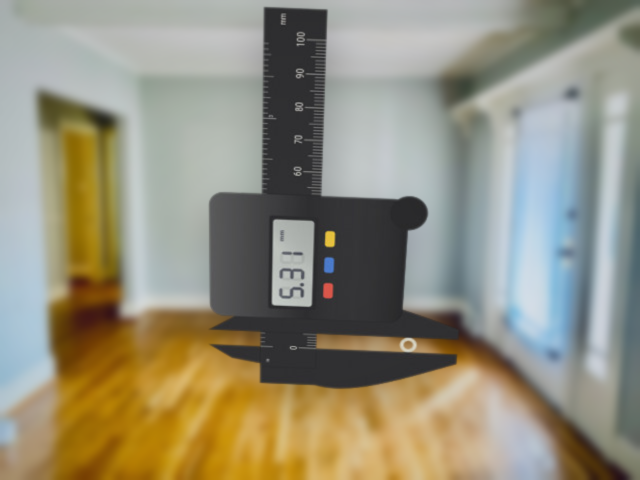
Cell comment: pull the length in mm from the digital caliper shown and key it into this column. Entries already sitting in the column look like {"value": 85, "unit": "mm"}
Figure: {"value": 5.31, "unit": "mm"}
